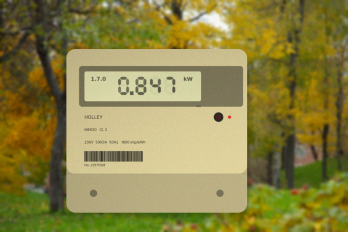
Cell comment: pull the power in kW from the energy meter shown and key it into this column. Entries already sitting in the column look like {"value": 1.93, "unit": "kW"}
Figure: {"value": 0.847, "unit": "kW"}
